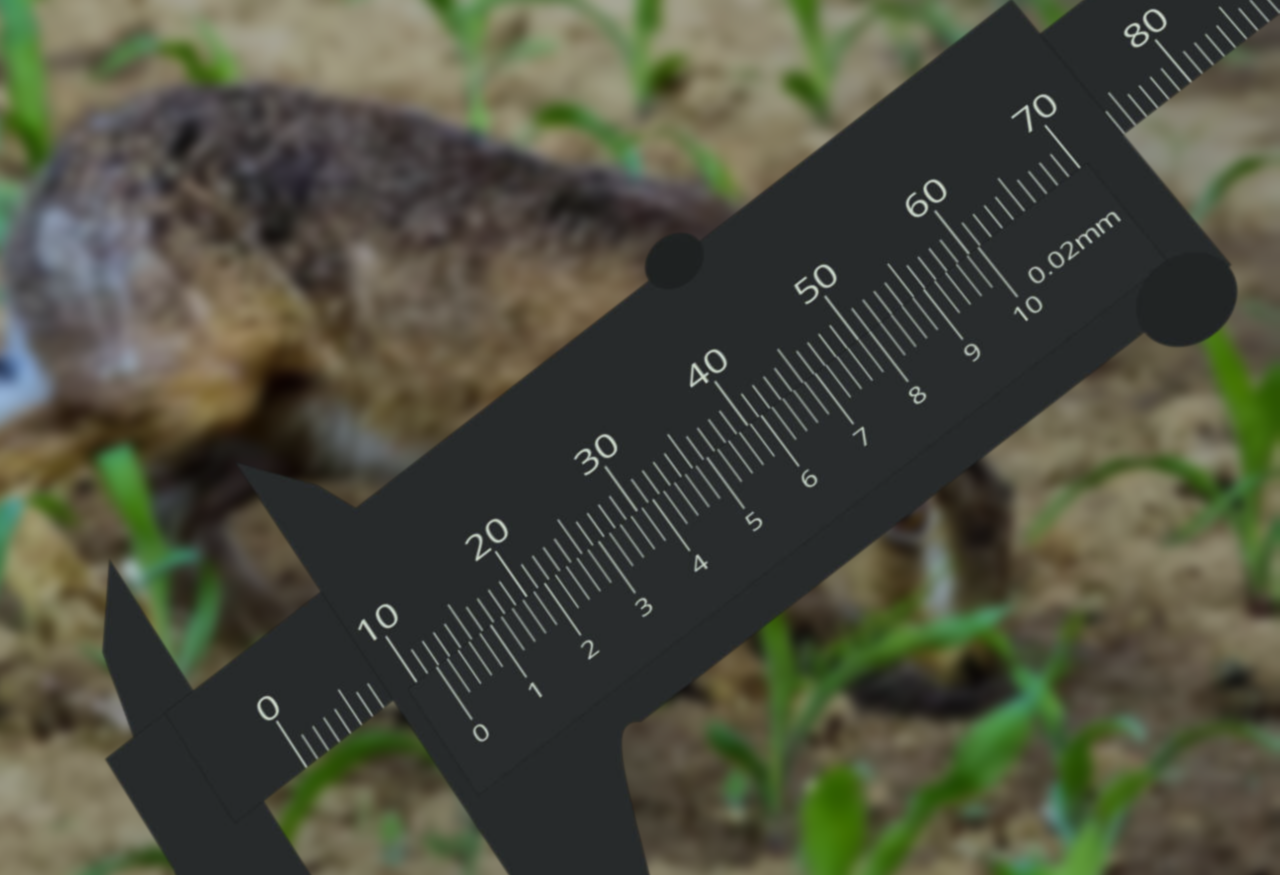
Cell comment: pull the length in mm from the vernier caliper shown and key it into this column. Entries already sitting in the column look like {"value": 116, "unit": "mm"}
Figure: {"value": 11.8, "unit": "mm"}
